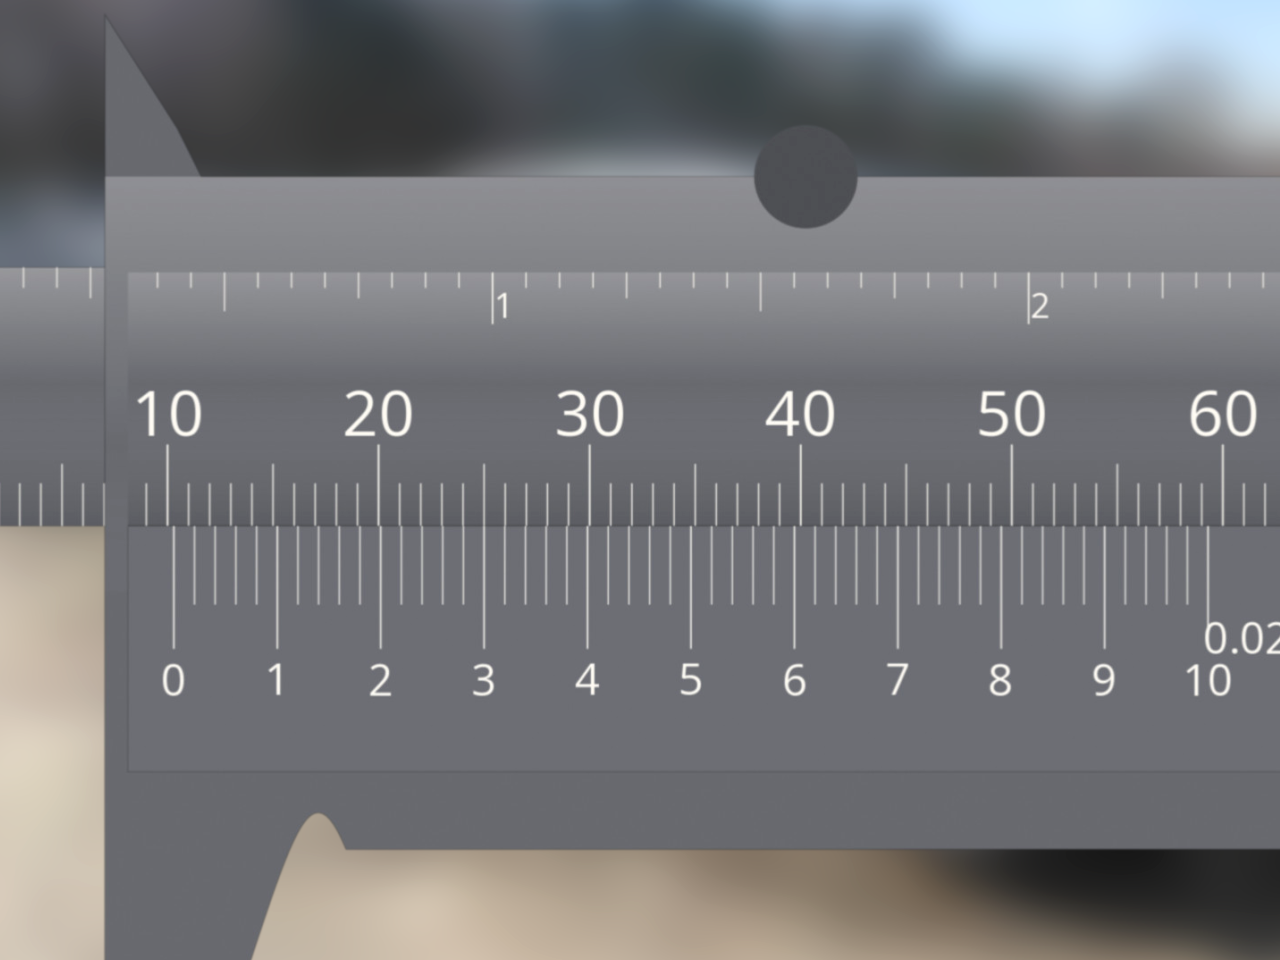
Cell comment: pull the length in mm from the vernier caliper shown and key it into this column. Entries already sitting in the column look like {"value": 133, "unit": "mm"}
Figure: {"value": 10.3, "unit": "mm"}
